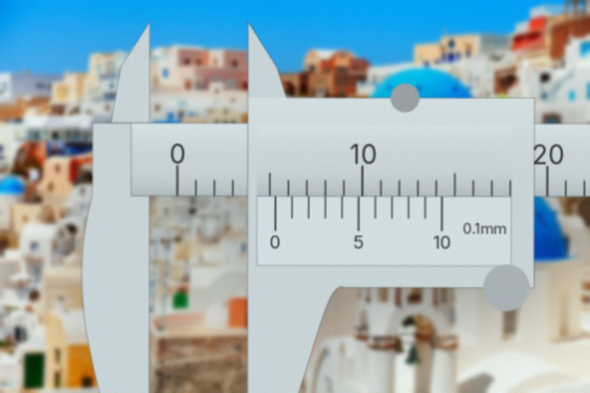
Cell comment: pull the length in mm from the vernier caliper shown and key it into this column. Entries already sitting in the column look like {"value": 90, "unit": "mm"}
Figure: {"value": 5.3, "unit": "mm"}
